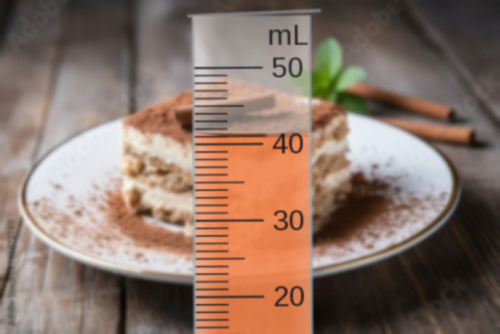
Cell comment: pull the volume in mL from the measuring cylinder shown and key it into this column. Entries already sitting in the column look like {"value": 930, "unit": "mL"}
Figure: {"value": 41, "unit": "mL"}
